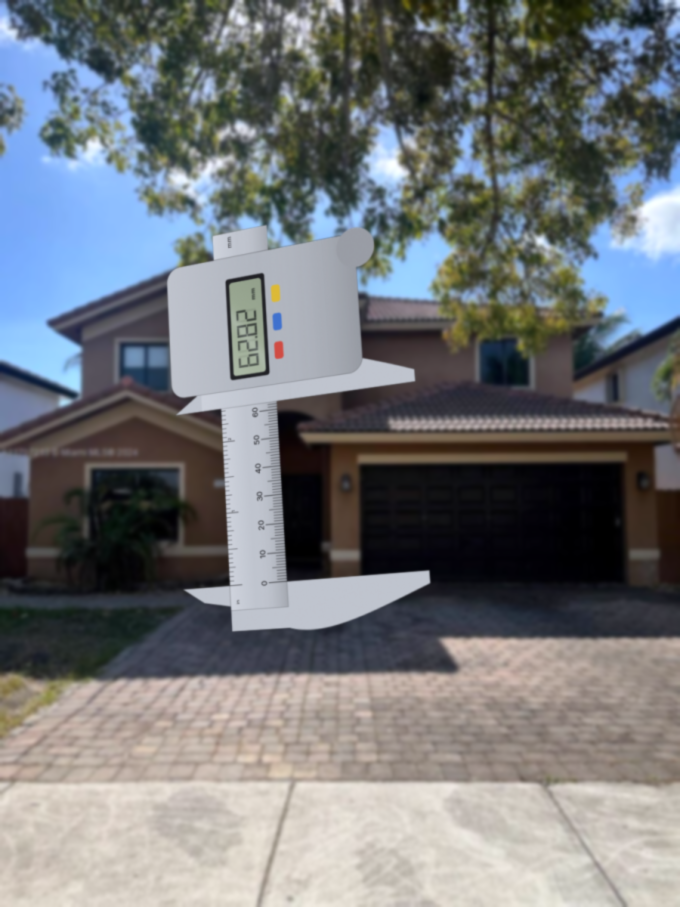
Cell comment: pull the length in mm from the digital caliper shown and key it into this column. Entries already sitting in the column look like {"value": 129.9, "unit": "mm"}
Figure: {"value": 62.82, "unit": "mm"}
